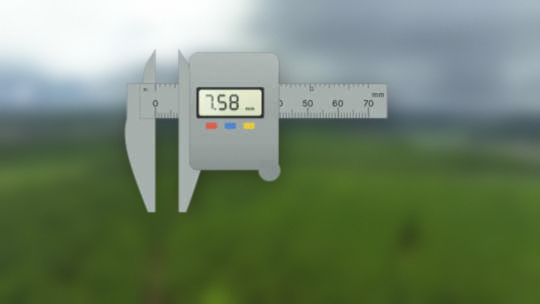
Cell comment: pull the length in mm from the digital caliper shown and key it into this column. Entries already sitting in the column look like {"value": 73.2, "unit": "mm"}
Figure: {"value": 7.58, "unit": "mm"}
